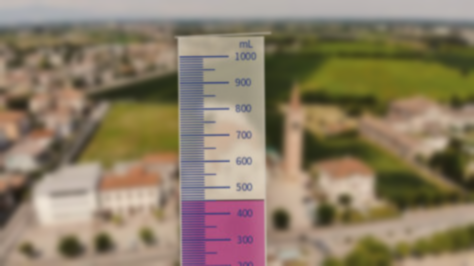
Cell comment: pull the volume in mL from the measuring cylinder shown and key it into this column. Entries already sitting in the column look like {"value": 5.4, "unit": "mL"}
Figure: {"value": 450, "unit": "mL"}
